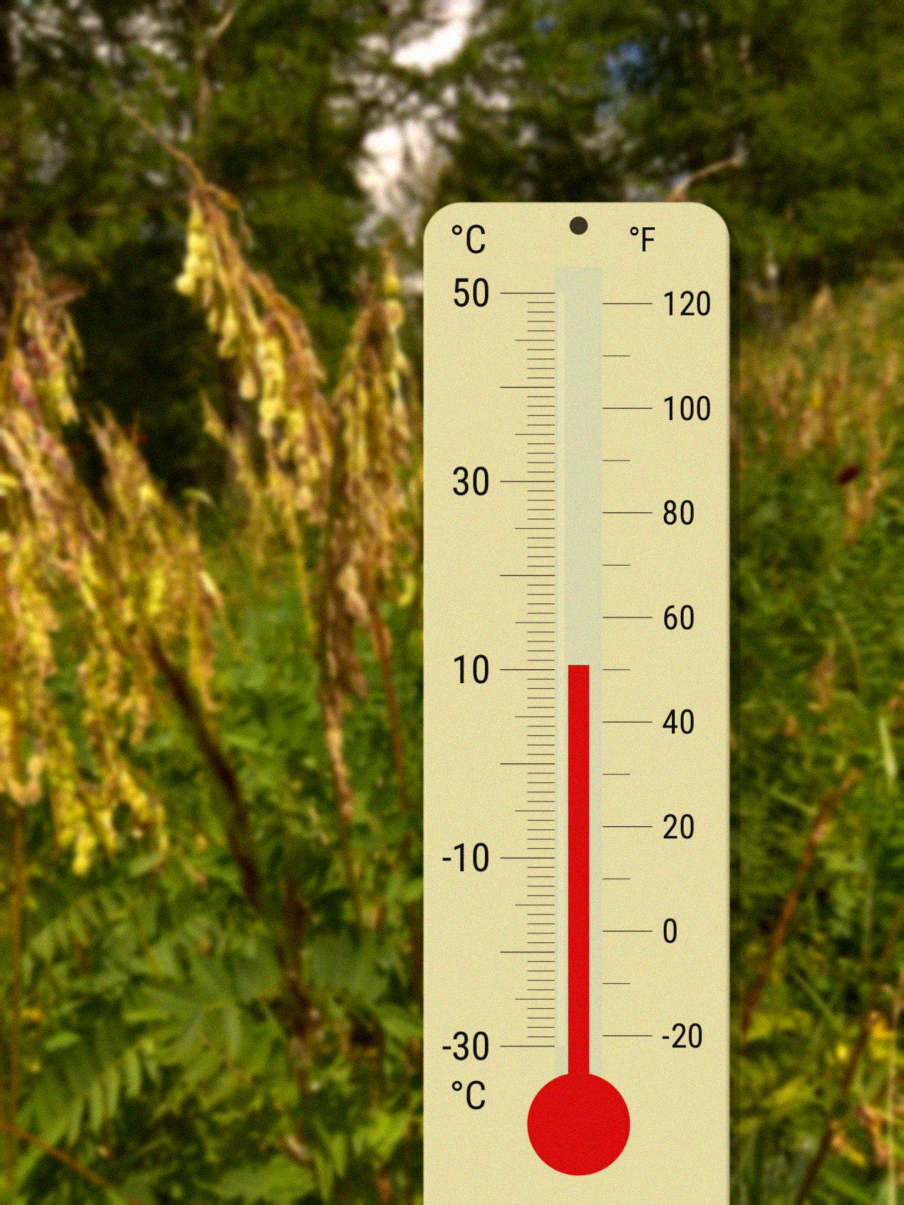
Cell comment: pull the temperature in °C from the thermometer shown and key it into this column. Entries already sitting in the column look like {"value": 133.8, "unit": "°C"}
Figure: {"value": 10.5, "unit": "°C"}
